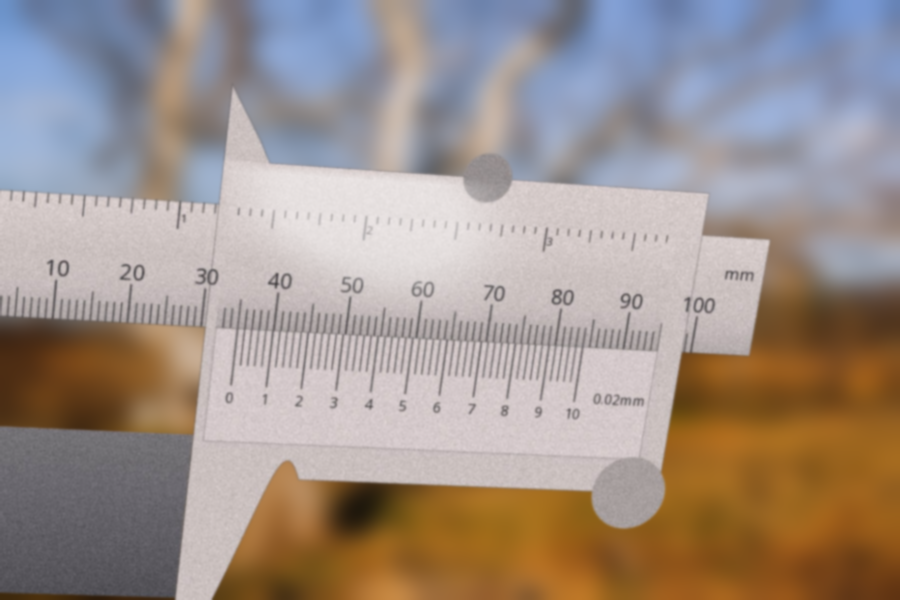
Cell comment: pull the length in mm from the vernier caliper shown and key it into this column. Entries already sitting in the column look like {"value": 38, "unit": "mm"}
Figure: {"value": 35.0, "unit": "mm"}
